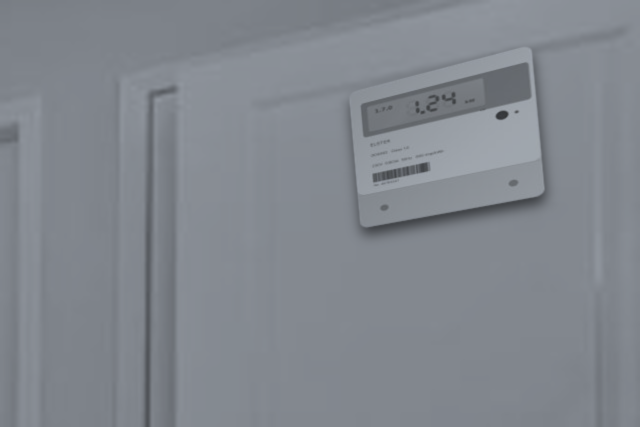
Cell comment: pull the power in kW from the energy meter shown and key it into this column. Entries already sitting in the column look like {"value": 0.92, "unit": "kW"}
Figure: {"value": 1.24, "unit": "kW"}
